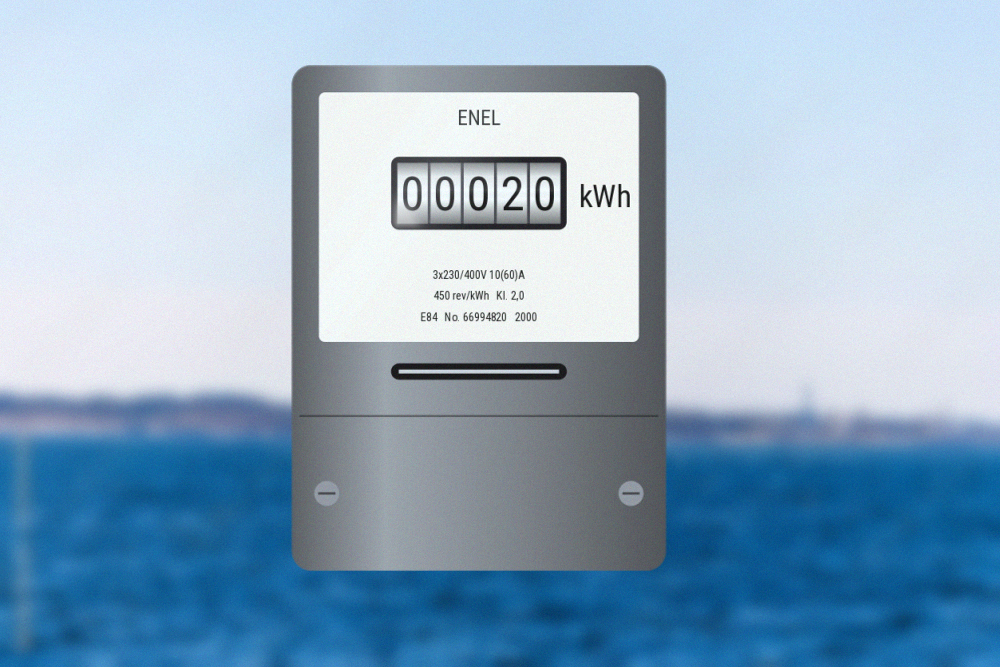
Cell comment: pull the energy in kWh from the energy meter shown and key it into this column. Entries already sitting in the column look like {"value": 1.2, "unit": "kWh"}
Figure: {"value": 20, "unit": "kWh"}
